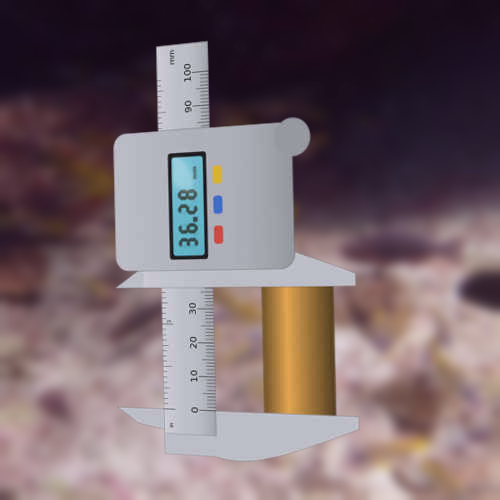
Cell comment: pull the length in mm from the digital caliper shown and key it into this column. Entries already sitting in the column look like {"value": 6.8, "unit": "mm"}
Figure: {"value": 36.28, "unit": "mm"}
